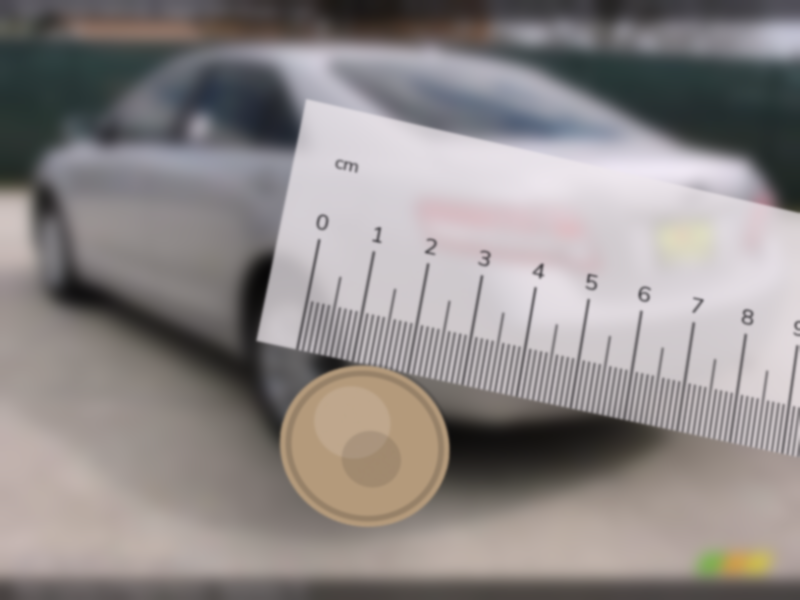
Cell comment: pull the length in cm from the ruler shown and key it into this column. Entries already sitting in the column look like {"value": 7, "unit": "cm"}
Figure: {"value": 3, "unit": "cm"}
